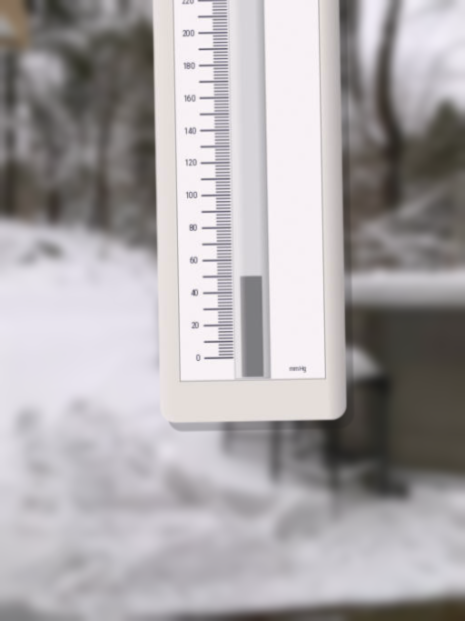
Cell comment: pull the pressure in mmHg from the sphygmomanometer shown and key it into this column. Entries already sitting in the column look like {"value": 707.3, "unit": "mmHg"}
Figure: {"value": 50, "unit": "mmHg"}
